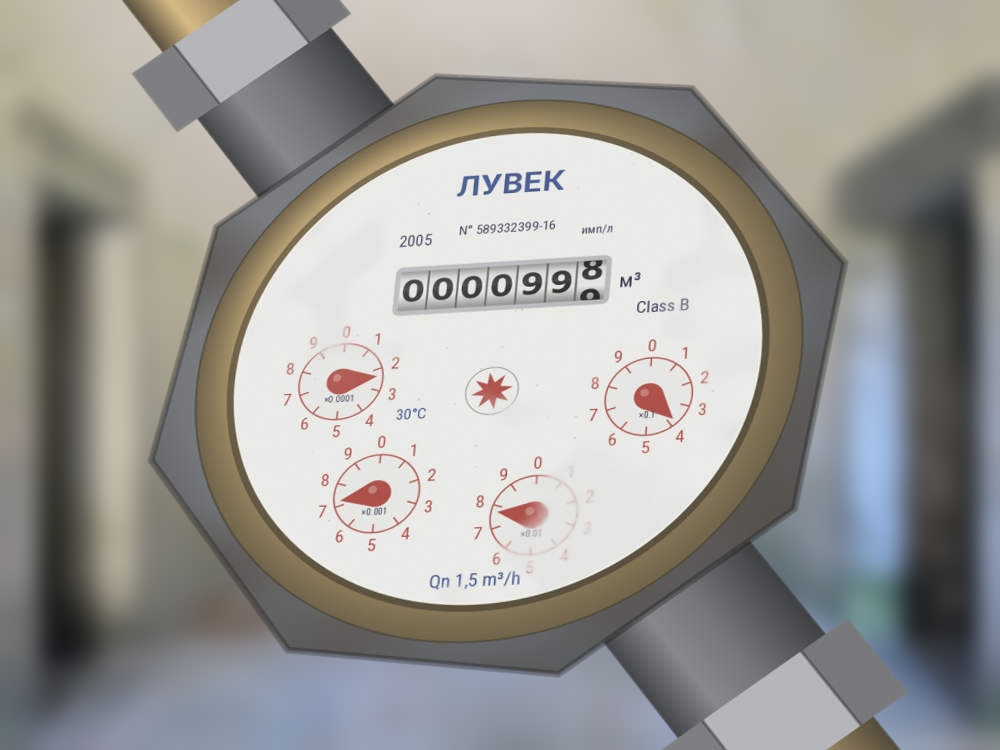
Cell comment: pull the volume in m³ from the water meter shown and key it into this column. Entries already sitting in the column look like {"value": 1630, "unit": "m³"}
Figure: {"value": 998.3772, "unit": "m³"}
